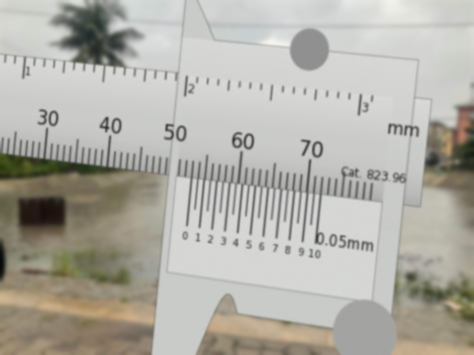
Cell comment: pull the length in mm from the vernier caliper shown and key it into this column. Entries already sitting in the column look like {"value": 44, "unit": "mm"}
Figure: {"value": 53.0, "unit": "mm"}
